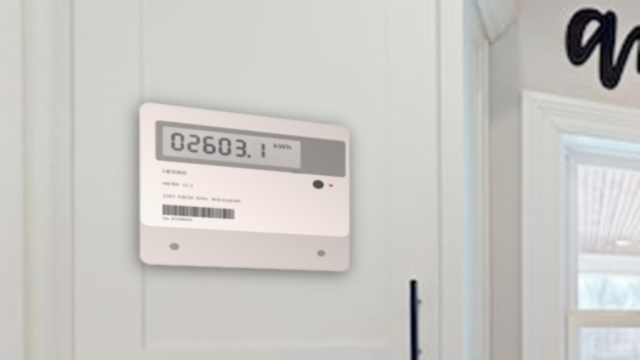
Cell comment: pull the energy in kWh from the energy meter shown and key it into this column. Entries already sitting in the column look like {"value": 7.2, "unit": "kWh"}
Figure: {"value": 2603.1, "unit": "kWh"}
